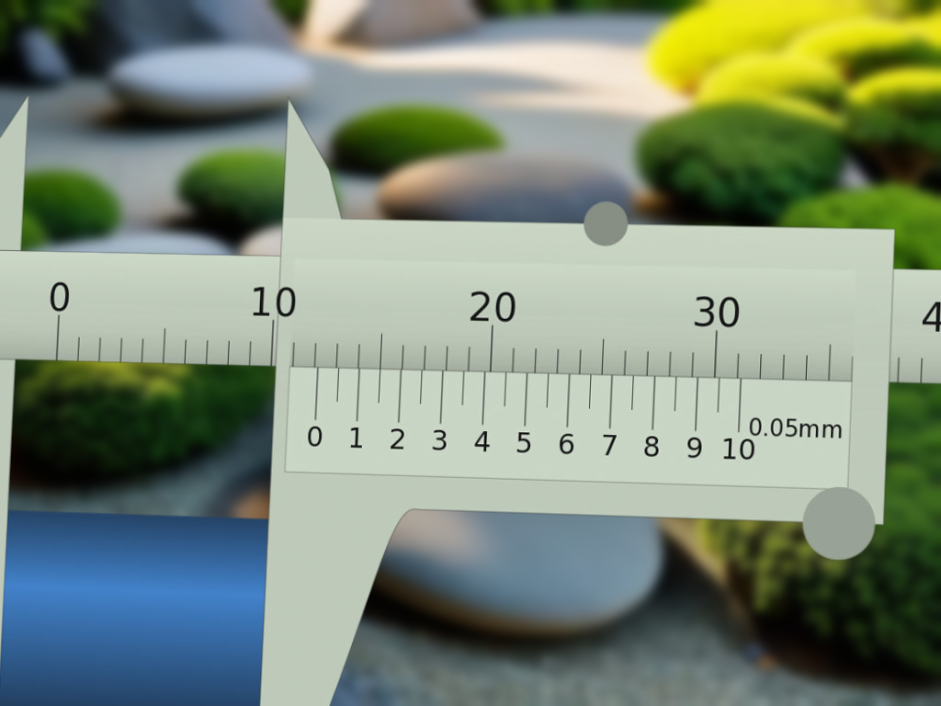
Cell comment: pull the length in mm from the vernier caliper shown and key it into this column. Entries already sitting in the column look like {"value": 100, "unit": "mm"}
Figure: {"value": 12.15, "unit": "mm"}
